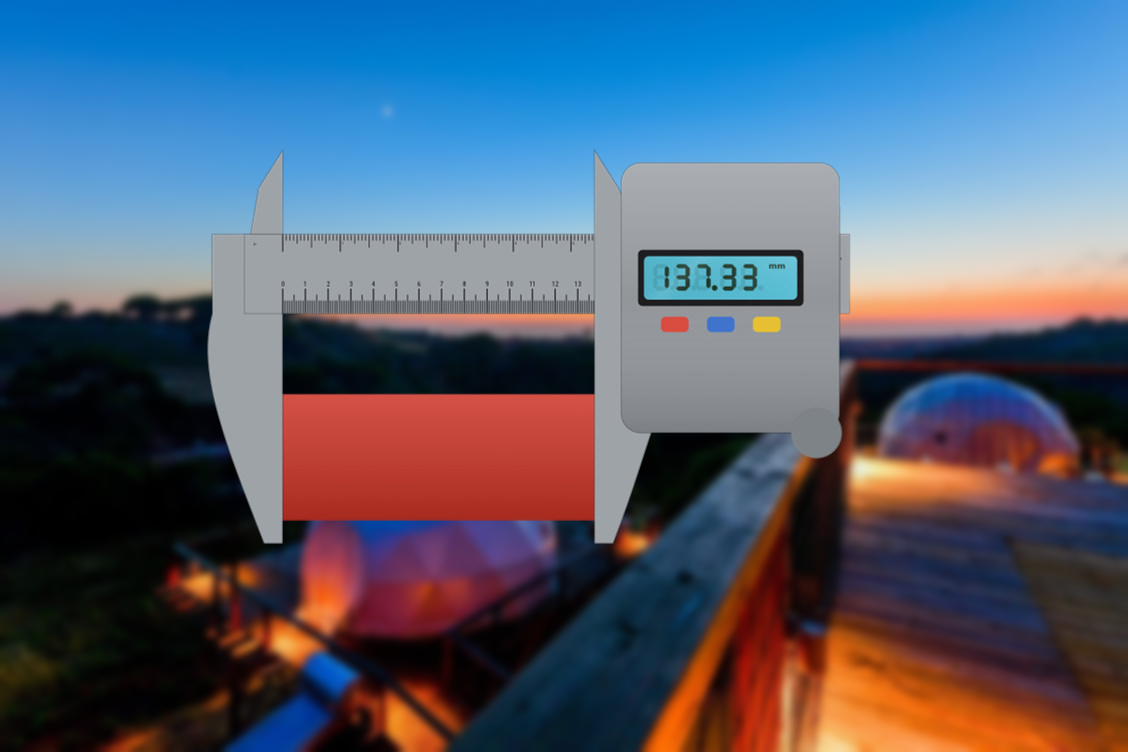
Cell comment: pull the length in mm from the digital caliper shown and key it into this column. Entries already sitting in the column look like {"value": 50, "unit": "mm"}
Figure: {"value": 137.33, "unit": "mm"}
